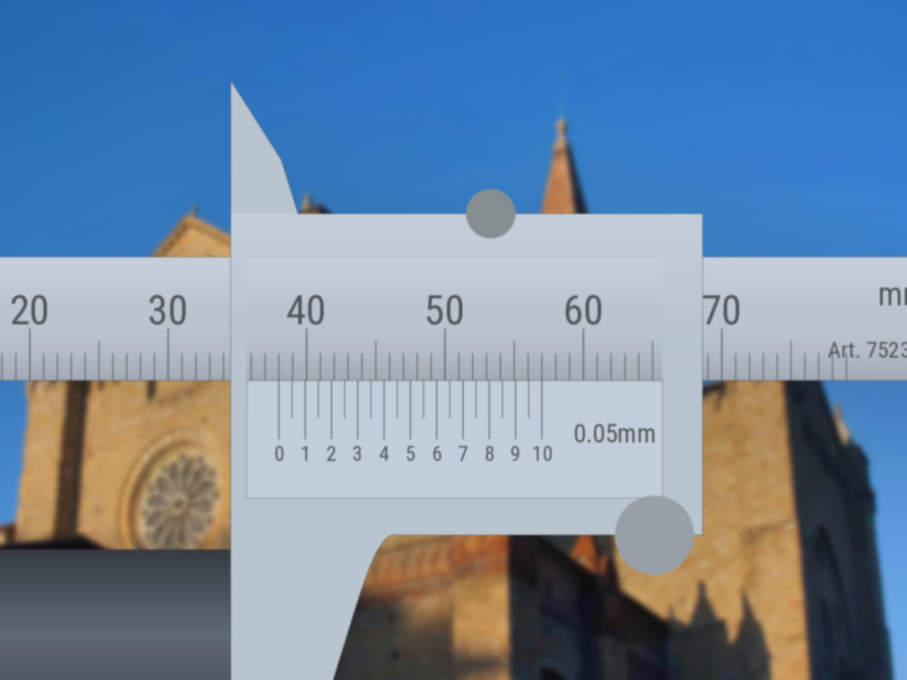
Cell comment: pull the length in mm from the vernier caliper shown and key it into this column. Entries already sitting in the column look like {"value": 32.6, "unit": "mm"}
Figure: {"value": 38.0, "unit": "mm"}
